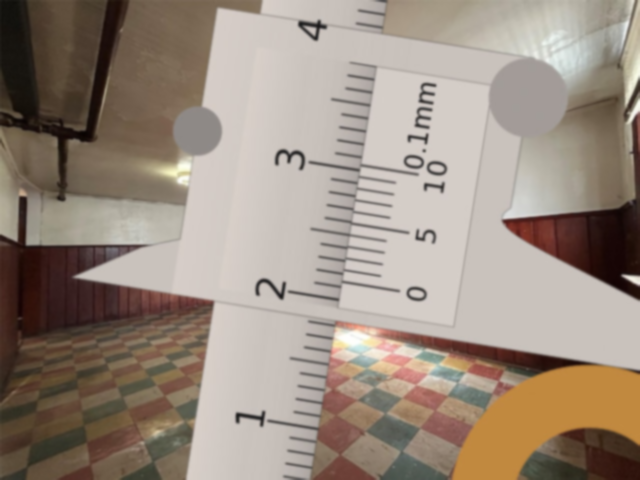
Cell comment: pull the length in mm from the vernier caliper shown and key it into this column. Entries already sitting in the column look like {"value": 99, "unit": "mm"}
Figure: {"value": 21.4, "unit": "mm"}
